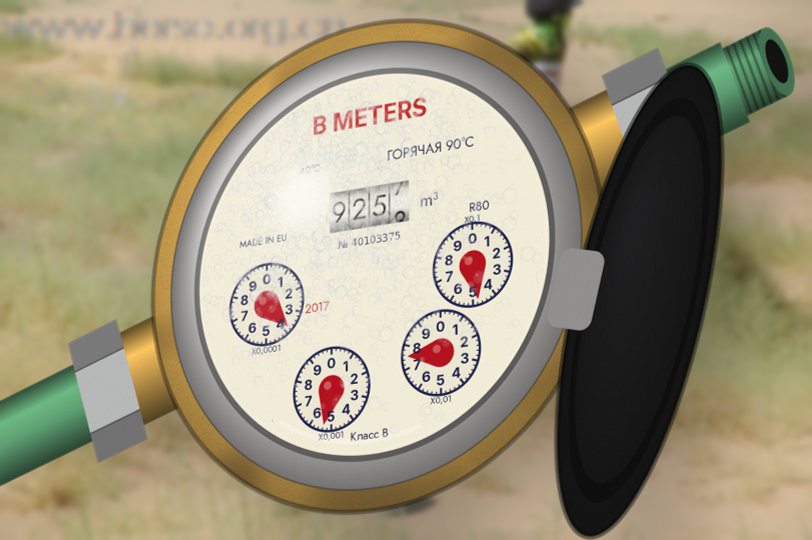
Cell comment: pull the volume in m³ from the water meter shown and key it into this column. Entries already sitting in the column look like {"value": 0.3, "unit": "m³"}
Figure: {"value": 9257.4753, "unit": "m³"}
